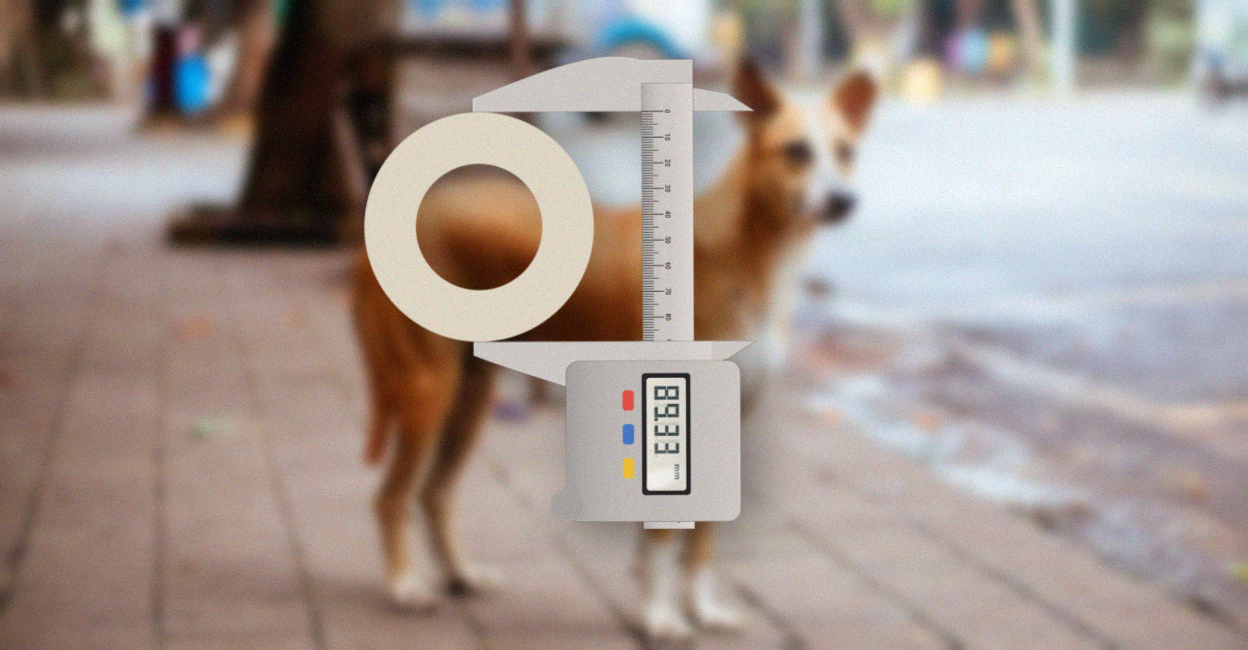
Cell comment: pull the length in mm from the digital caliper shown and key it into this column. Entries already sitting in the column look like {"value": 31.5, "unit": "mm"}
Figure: {"value": 89.33, "unit": "mm"}
